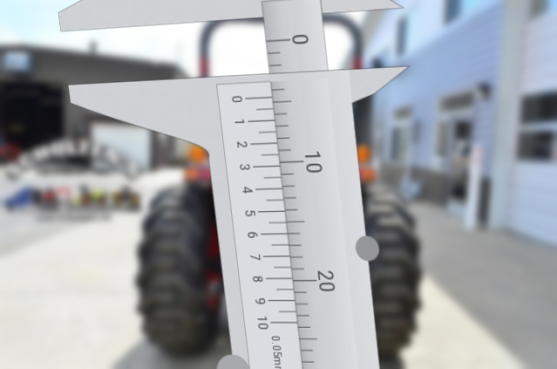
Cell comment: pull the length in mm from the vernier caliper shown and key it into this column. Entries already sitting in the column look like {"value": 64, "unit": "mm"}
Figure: {"value": 4.6, "unit": "mm"}
